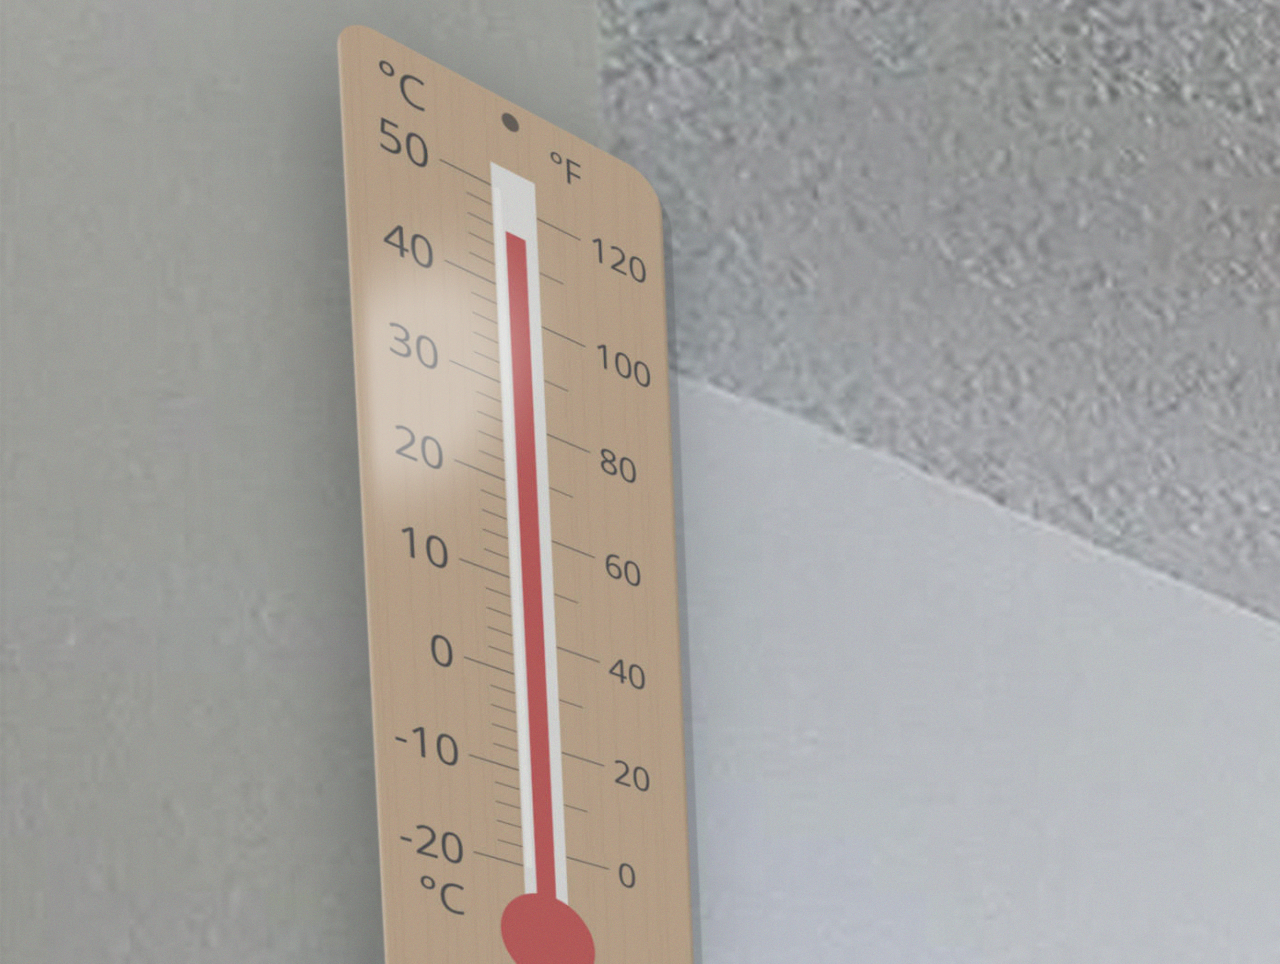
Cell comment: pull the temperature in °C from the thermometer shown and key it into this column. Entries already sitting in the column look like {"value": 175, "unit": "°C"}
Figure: {"value": 46, "unit": "°C"}
